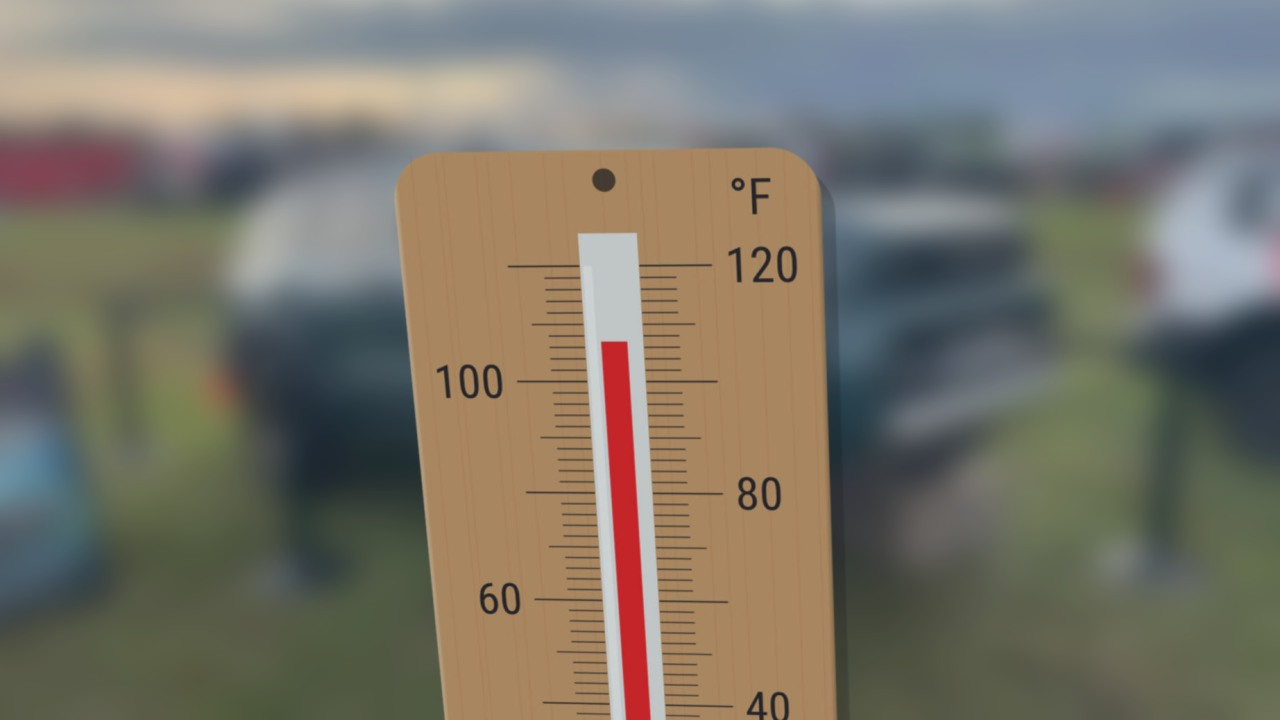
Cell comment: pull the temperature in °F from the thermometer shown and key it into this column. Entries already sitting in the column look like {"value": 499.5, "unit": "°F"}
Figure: {"value": 107, "unit": "°F"}
